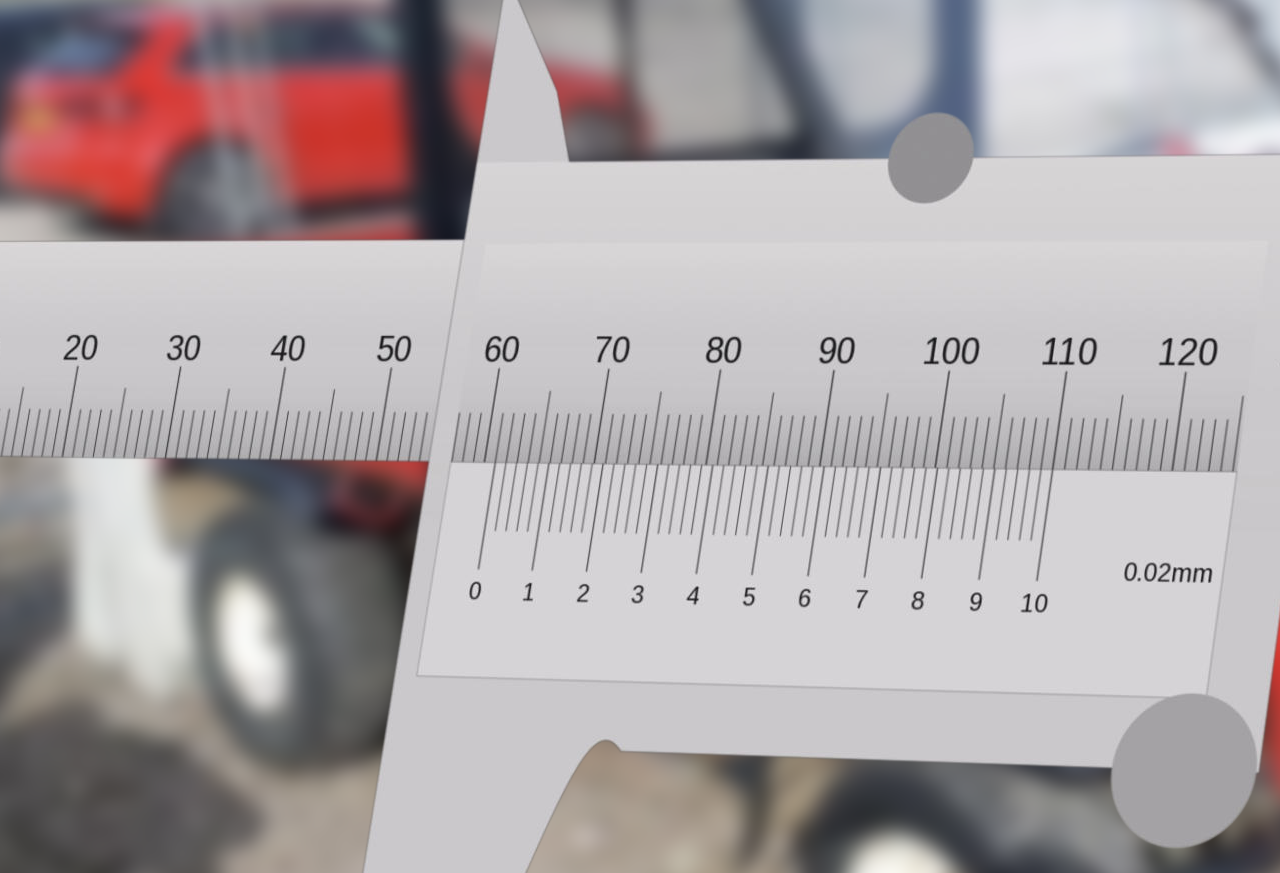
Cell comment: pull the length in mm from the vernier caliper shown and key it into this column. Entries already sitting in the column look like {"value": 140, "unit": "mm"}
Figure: {"value": 61.0, "unit": "mm"}
